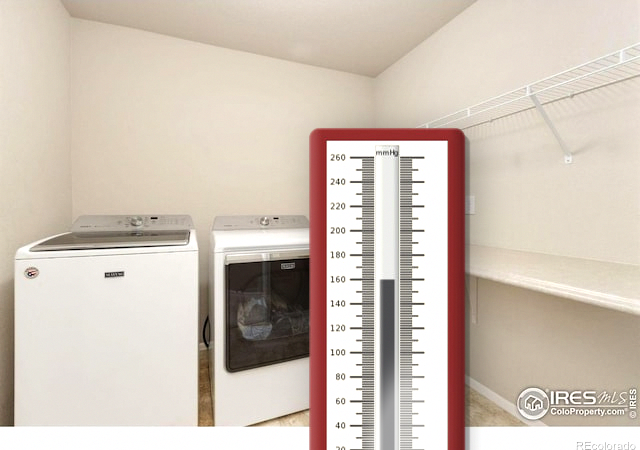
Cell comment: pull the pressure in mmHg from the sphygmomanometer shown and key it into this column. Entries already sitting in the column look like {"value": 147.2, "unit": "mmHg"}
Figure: {"value": 160, "unit": "mmHg"}
